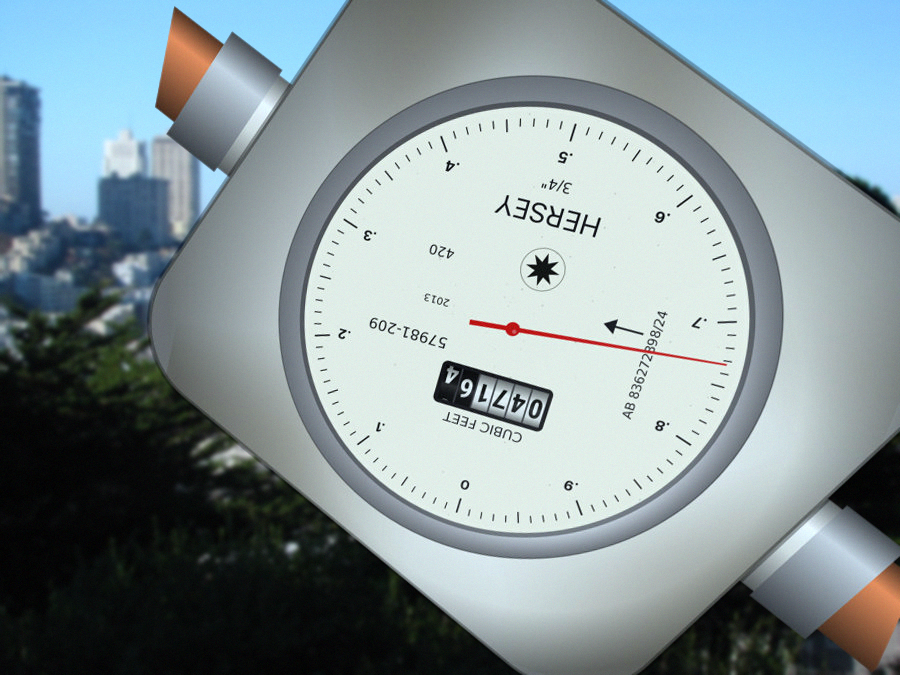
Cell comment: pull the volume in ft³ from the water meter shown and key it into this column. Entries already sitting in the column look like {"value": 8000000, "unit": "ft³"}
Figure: {"value": 47163.73, "unit": "ft³"}
